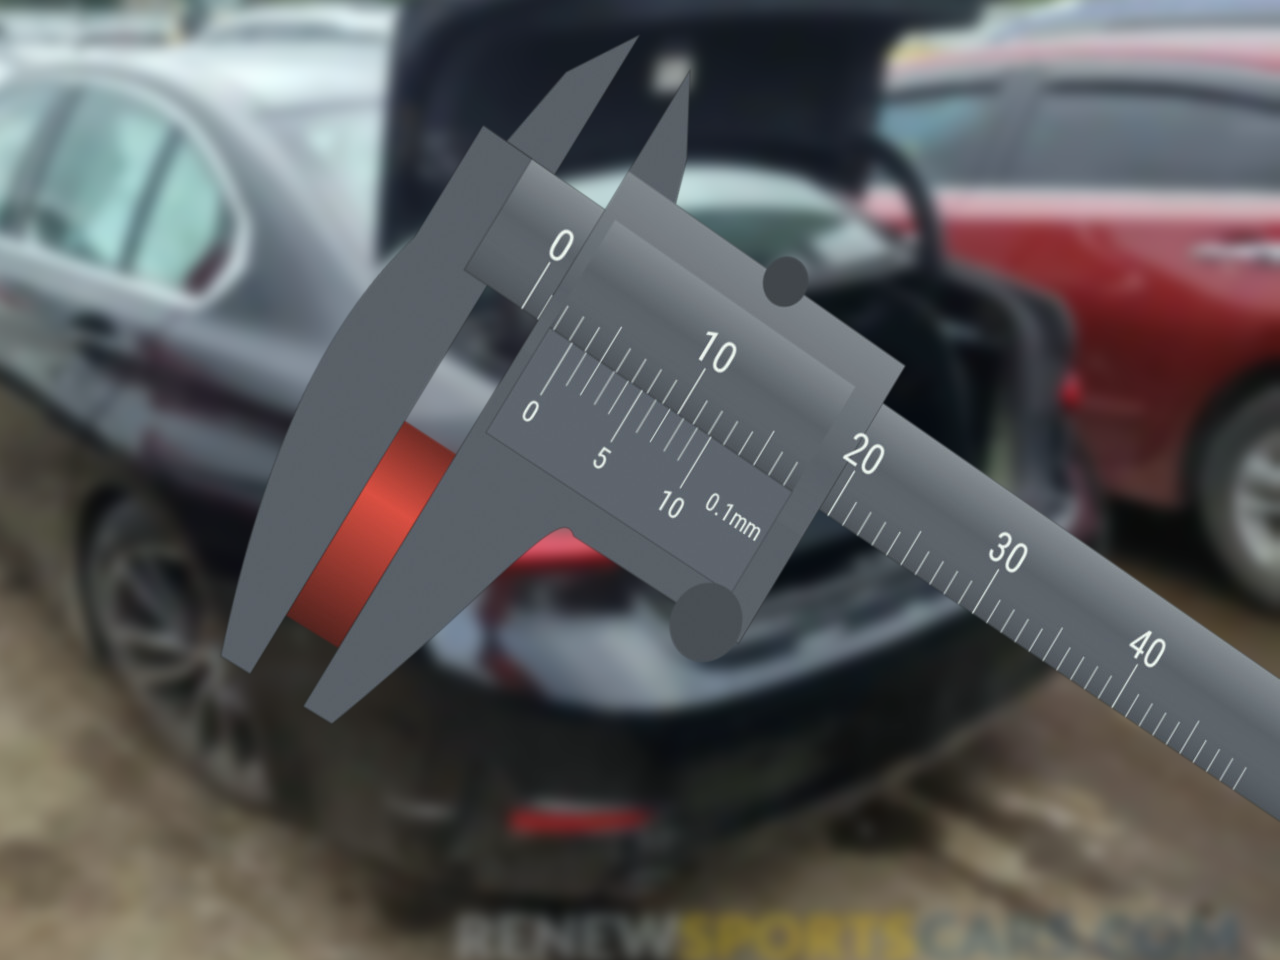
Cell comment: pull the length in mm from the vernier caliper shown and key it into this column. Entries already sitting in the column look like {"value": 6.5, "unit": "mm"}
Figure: {"value": 3.2, "unit": "mm"}
